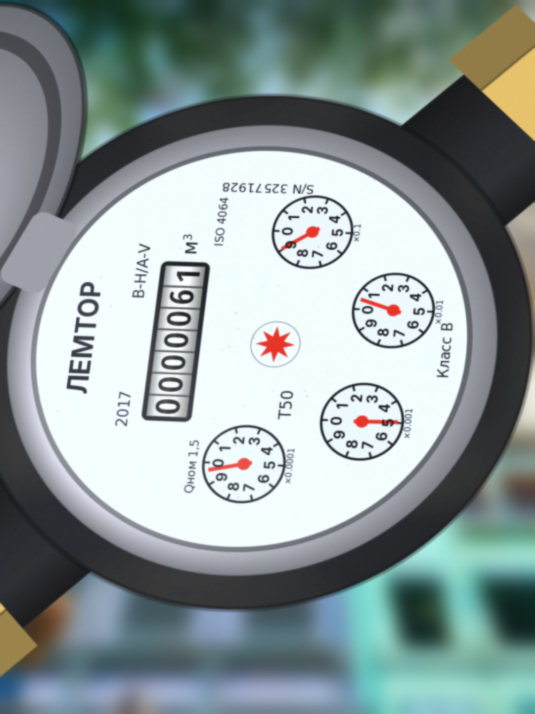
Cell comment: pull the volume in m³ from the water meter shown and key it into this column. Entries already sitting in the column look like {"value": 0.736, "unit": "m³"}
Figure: {"value": 60.9049, "unit": "m³"}
